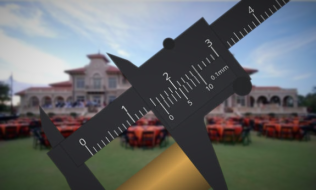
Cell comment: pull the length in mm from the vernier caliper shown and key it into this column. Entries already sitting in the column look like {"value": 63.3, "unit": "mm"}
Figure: {"value": 16.0, "unit": "mm"}
